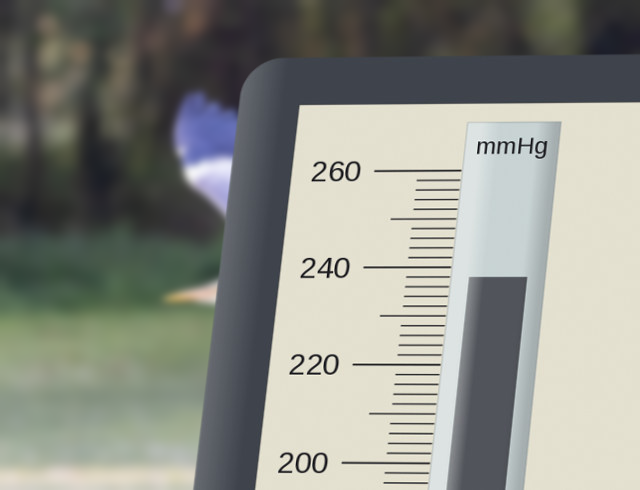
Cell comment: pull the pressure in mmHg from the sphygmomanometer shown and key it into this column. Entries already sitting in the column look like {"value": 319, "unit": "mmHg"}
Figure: {"value": 238, "unit": "mmHg"}
